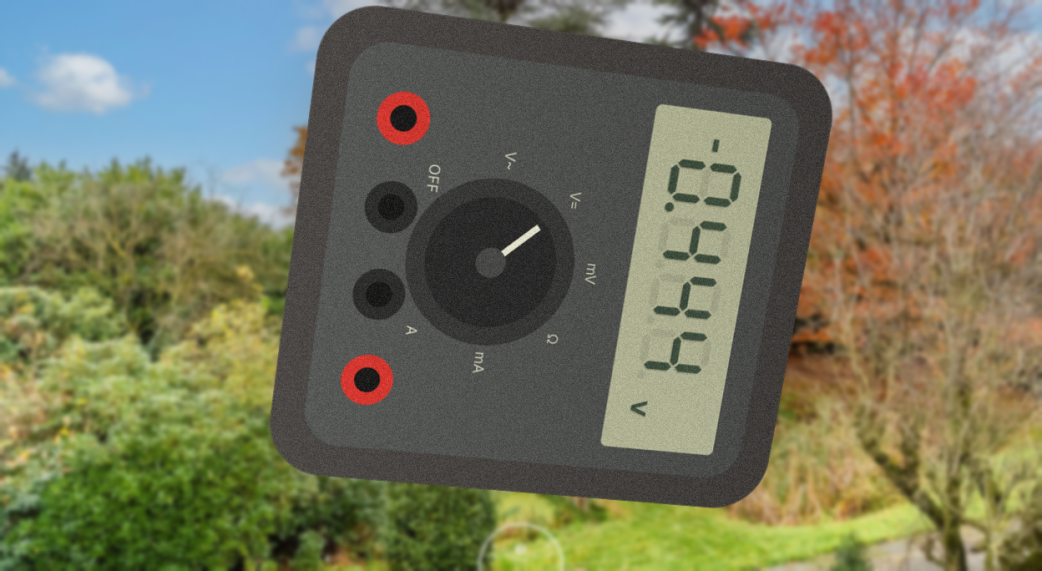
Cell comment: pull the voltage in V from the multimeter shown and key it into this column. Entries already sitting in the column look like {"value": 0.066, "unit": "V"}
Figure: {"value": -0.444, "unit": "V"}
